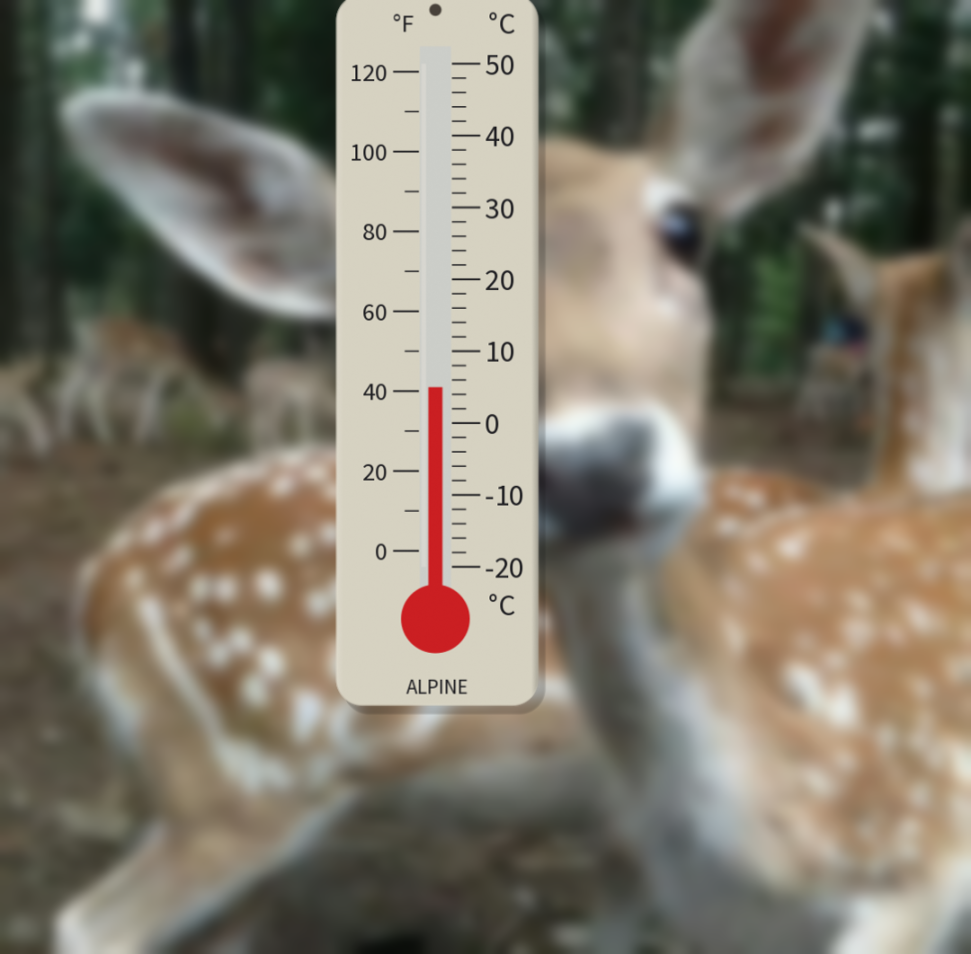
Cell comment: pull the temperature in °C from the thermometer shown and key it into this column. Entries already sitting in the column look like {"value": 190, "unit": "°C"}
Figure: {"value": 5, "unit": "°C"}
